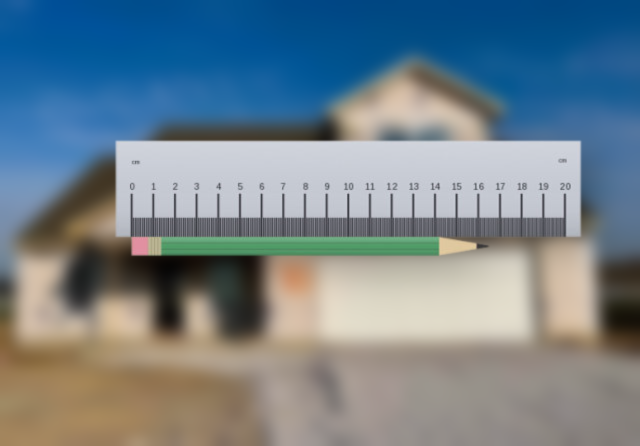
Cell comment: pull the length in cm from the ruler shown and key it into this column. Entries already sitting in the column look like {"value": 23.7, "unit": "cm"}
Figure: {"value": 16.5, "unit": "cm"}
